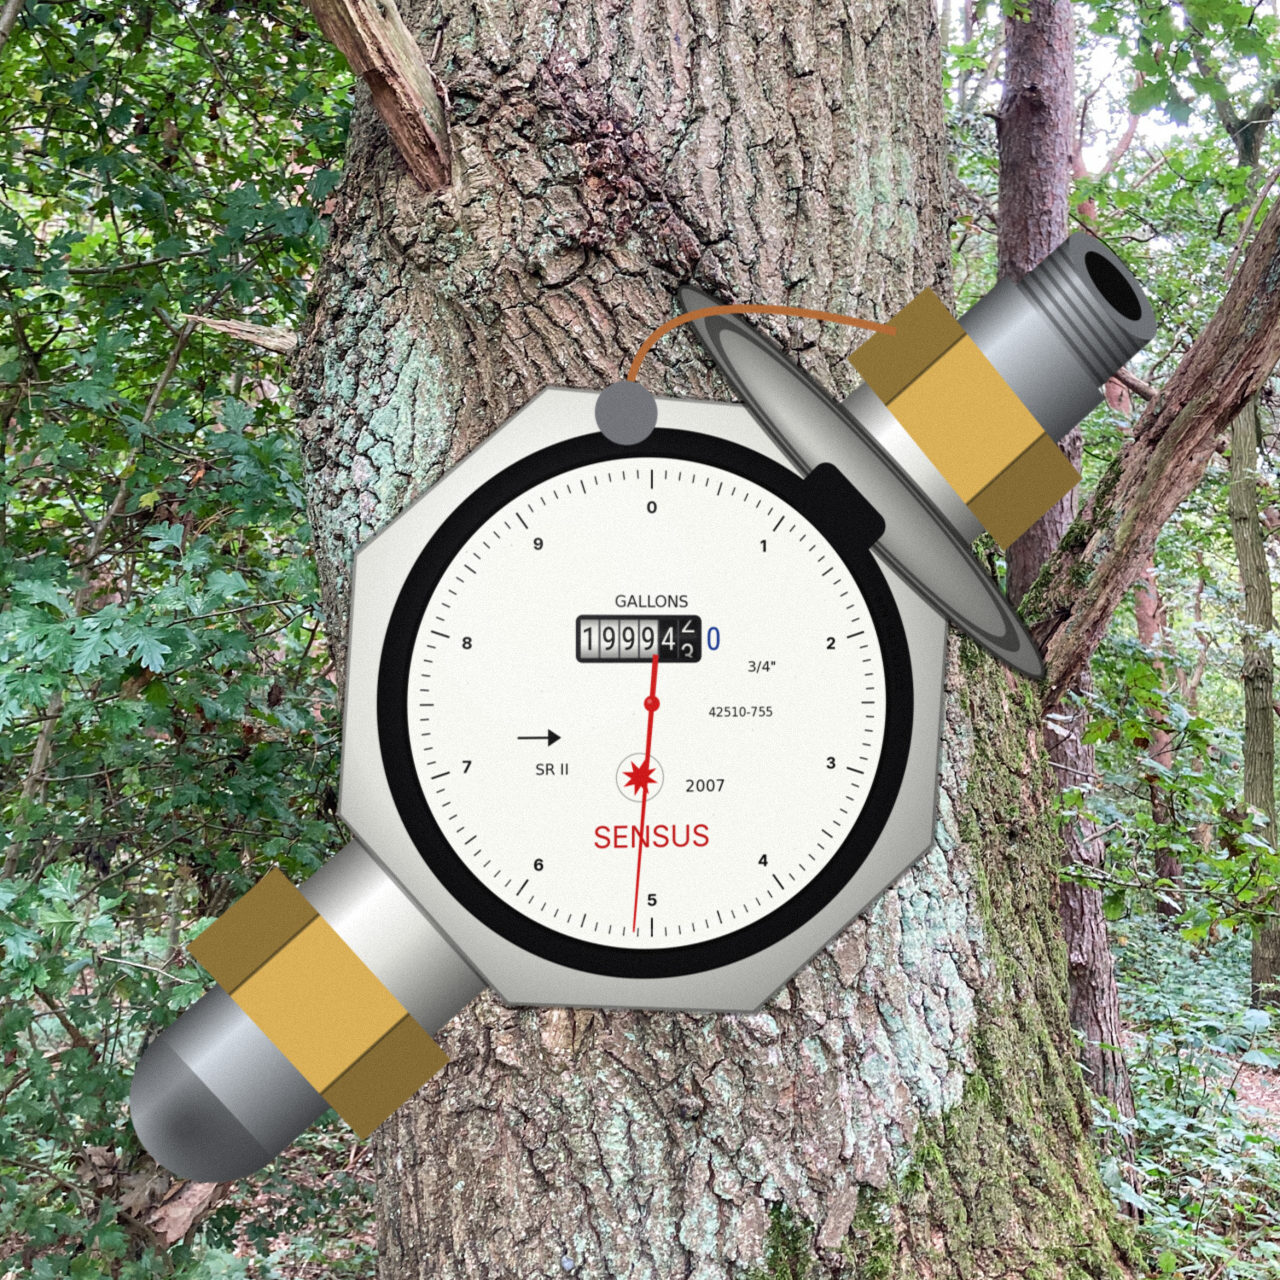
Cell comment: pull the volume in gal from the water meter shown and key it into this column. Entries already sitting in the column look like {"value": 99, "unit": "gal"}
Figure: {"value": 1999425.1, "unit": "gal"}
